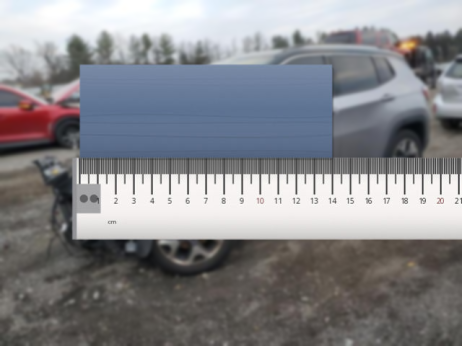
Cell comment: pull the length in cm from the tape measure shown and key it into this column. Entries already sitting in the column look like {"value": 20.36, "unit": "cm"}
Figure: {"value": 14, "unit": "cm"}
